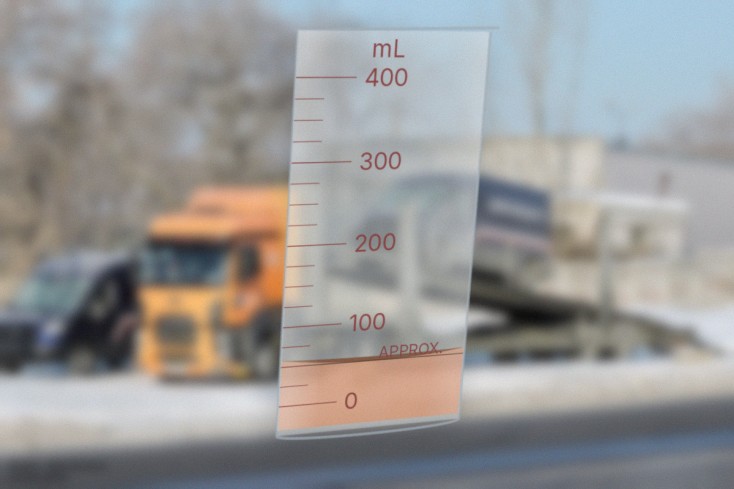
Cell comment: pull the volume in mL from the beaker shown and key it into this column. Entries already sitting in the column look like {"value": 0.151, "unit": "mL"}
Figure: {"value": 50, "unit": "mL"}
